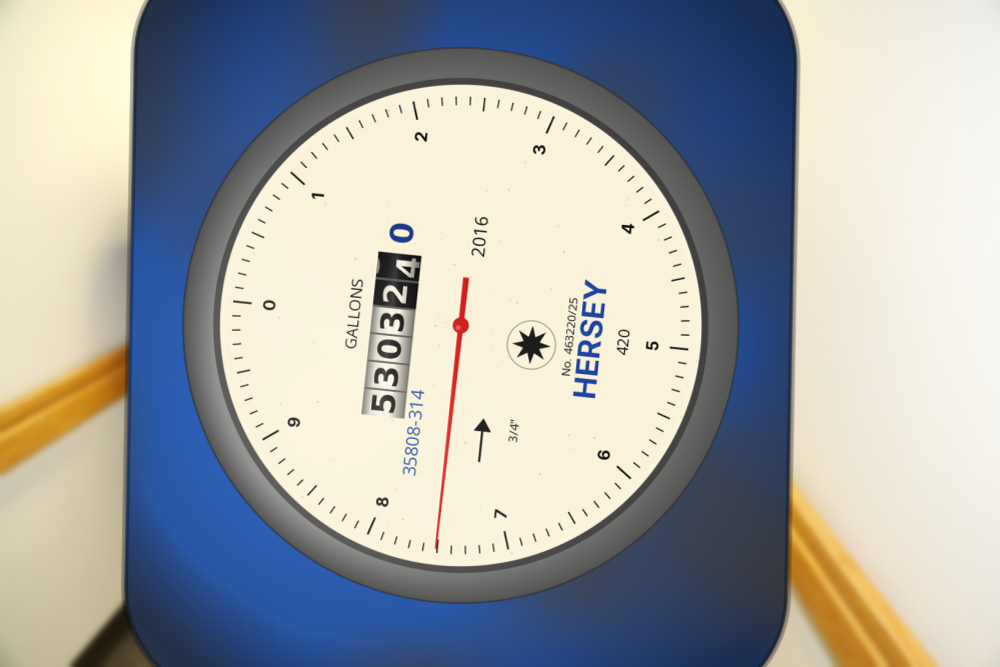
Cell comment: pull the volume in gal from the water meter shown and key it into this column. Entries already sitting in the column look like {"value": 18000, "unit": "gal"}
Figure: {"value": 5303237.5, "unit": "gal"}
